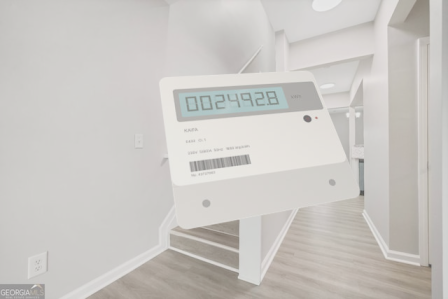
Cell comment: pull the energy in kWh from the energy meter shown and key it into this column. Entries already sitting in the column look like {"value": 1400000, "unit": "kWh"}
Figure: {"value": 2492.8, "unit": "kWh"}
